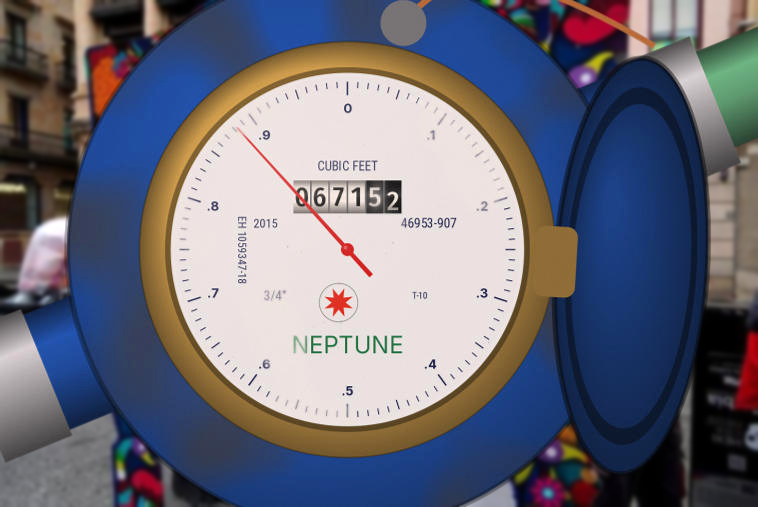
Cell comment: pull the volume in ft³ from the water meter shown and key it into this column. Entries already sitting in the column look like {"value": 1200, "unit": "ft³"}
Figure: {"value": 67151.88, "unit": "ft³"}
